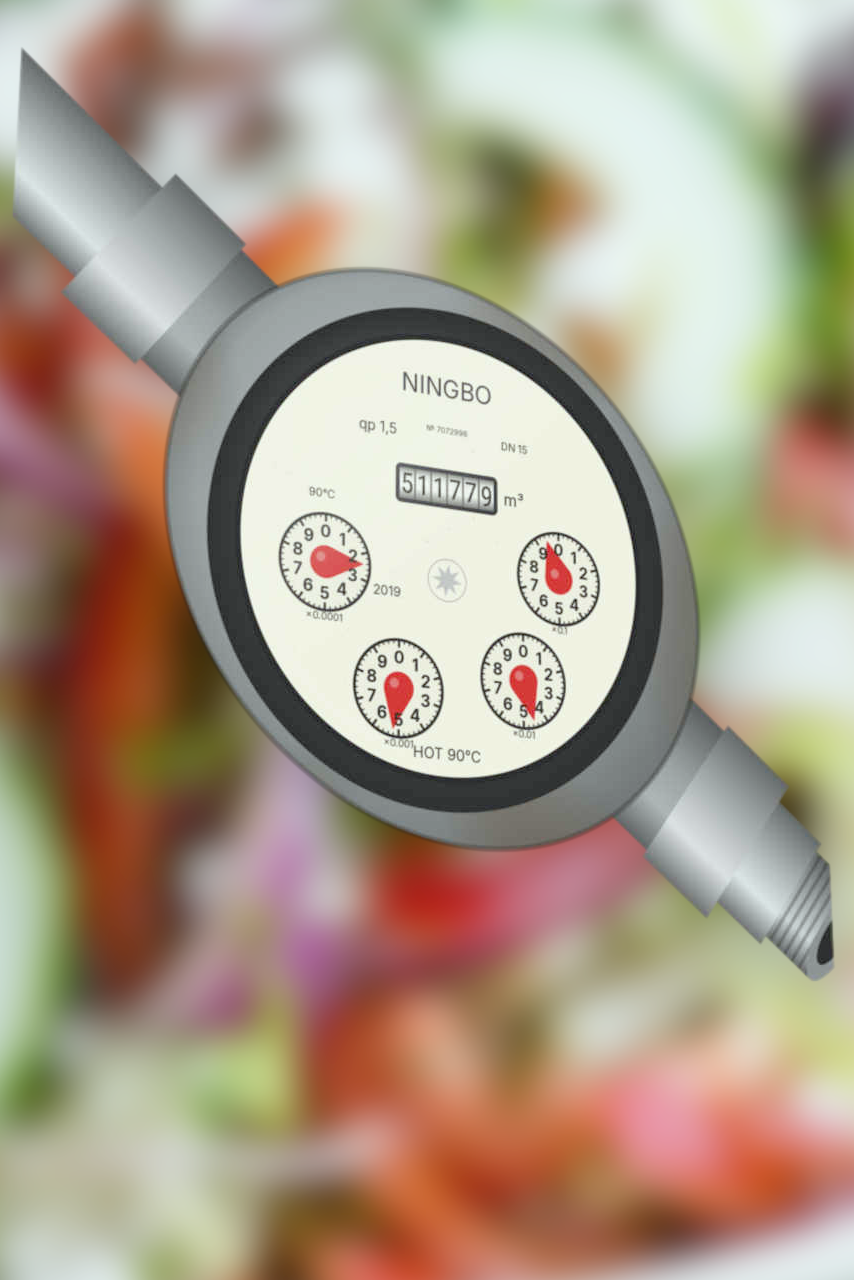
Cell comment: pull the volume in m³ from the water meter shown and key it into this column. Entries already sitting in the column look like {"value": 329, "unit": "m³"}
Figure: {"value": 511778.9452, "unit": "m³"}
